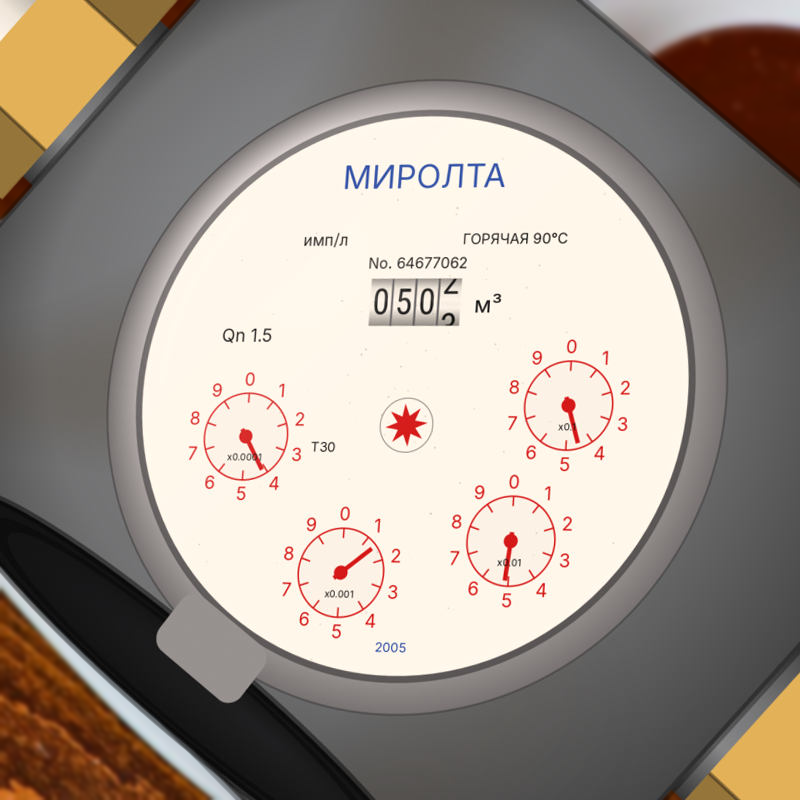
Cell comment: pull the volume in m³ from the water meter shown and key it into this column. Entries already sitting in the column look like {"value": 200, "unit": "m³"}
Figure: {"value": 502.4514, "unit": "m³"}
